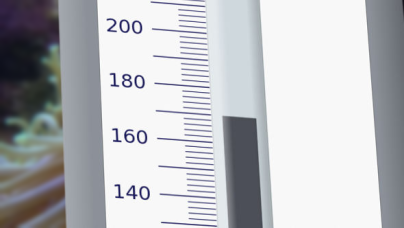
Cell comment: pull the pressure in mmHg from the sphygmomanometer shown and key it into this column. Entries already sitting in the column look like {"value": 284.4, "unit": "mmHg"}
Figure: {"value": 170, "unit": "mmHg"}
